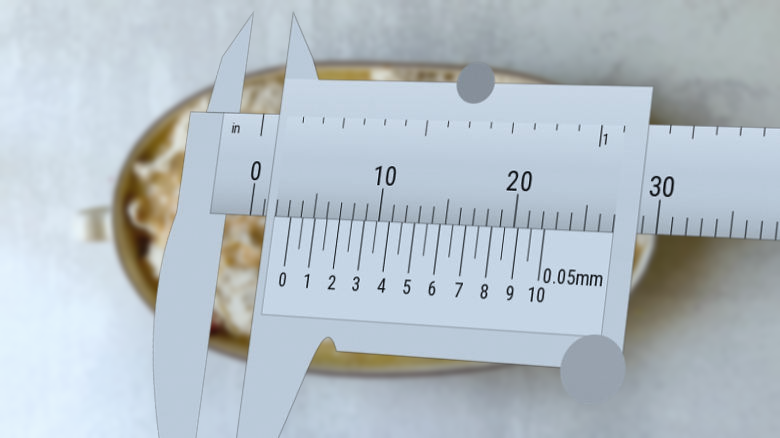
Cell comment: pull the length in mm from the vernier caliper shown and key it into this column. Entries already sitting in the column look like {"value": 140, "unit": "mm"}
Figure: {"value": 3.2, "unit": "mm"}
